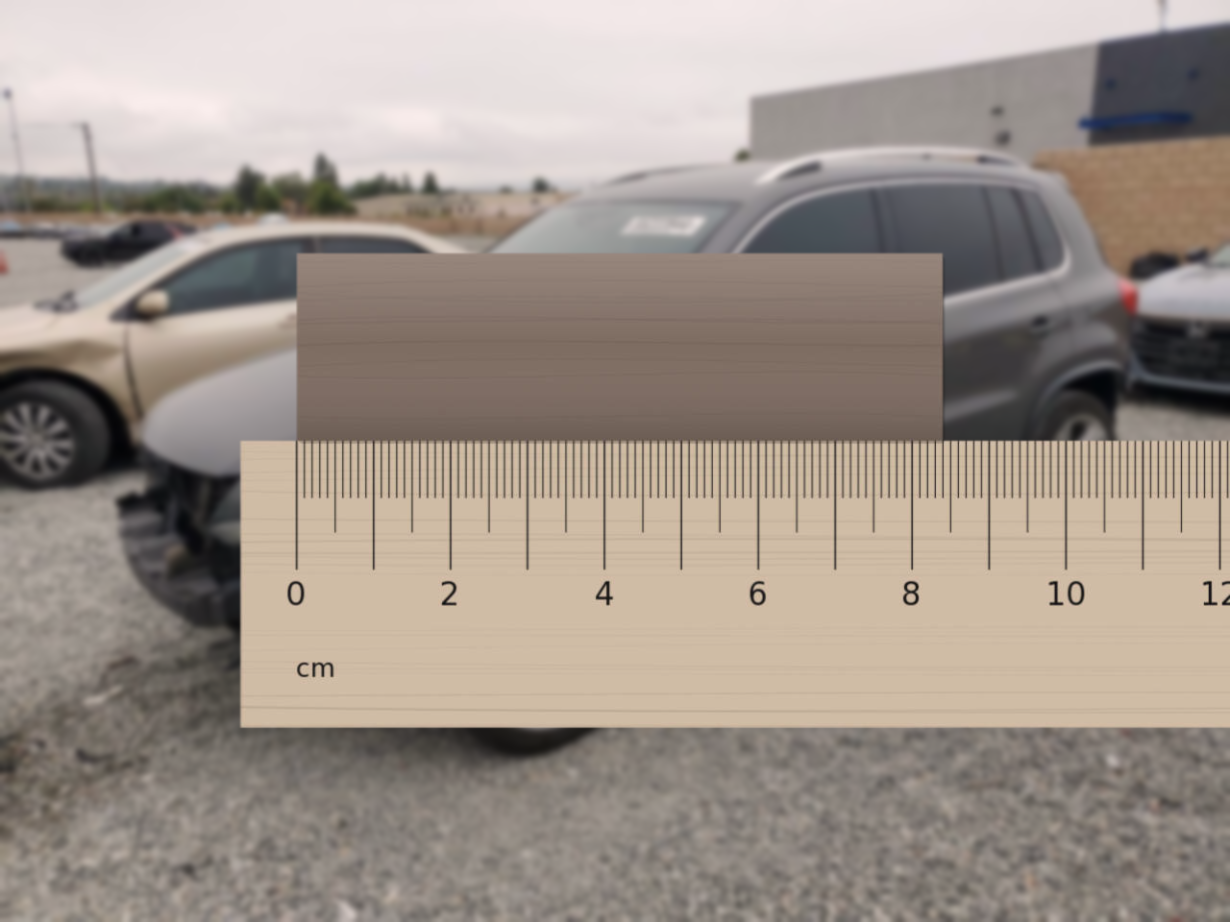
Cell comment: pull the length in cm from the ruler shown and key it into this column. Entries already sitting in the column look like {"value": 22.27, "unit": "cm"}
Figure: {"value": 8.4, "unit": "cm"}
